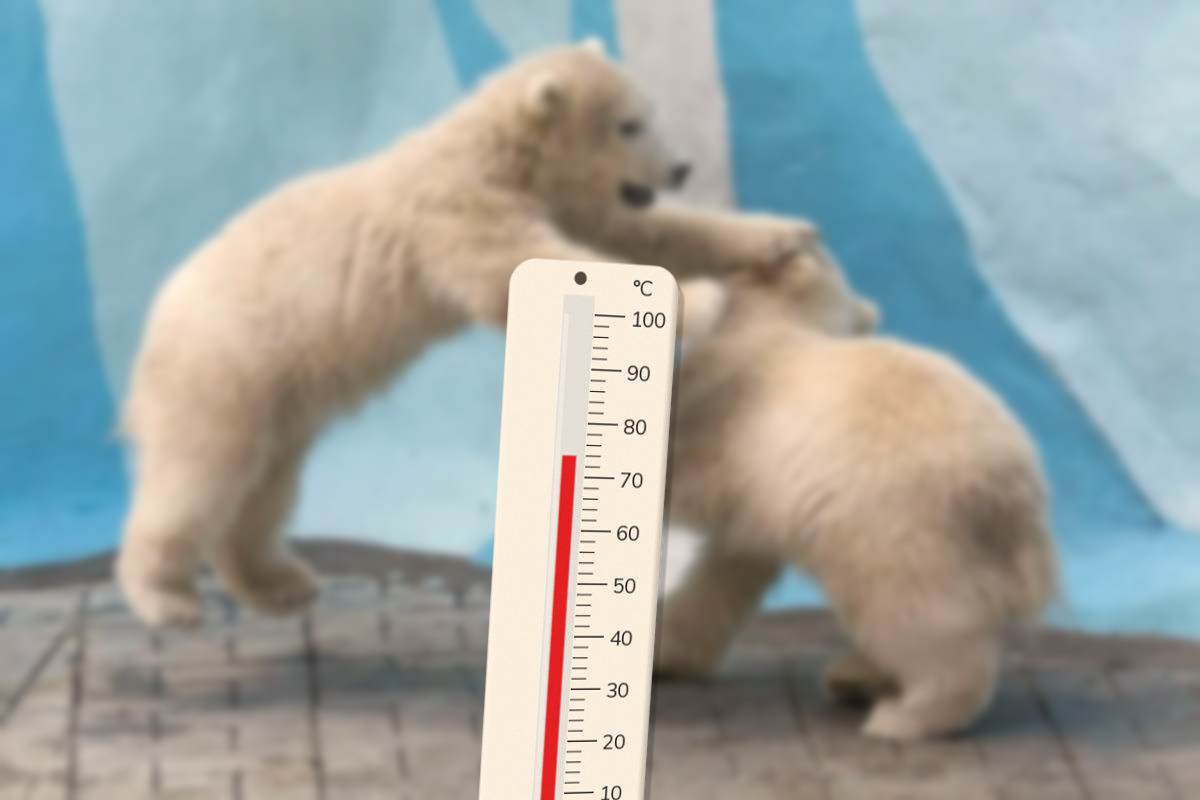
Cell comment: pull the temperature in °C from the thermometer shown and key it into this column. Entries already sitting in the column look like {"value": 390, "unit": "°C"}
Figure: {"value": 74, "unit": "°C"}
